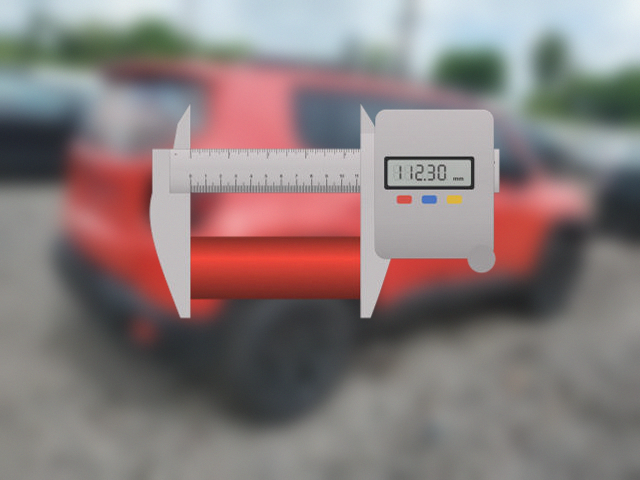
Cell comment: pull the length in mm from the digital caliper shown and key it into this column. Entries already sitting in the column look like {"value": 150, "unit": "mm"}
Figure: {"value": 112.30, "unit": "mm"}
